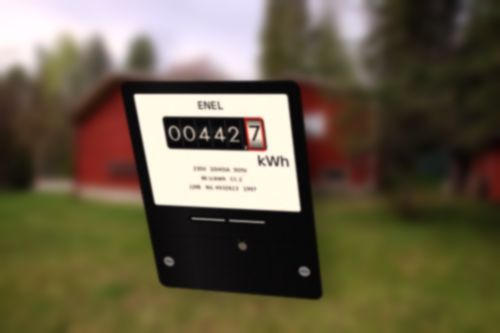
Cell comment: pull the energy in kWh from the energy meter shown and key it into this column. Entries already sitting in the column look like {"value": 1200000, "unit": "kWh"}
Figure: {"value": 442.7, "unit": "kWh"}
